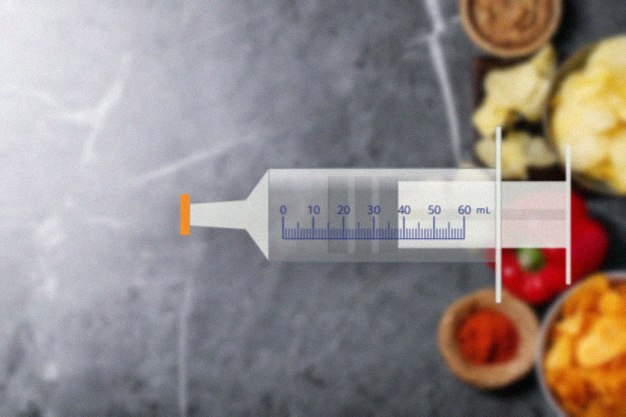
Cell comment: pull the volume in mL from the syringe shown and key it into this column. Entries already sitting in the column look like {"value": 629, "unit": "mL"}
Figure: {"value": 15, "unit": "mL"}
